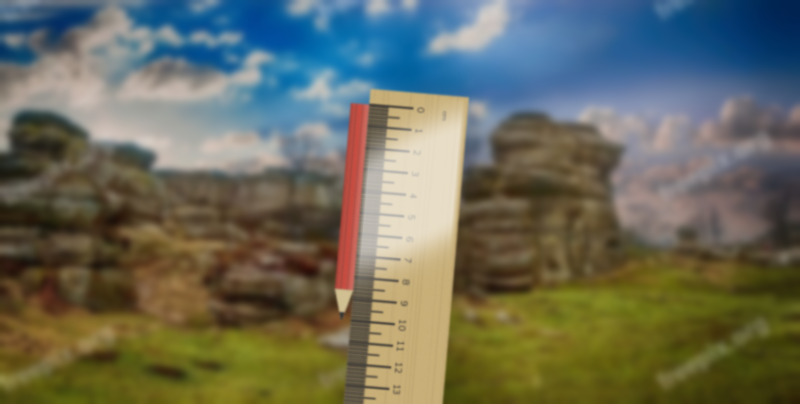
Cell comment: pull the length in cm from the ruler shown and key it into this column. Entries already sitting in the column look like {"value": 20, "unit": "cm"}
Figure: {"value": 10, "unit": "cm"}
